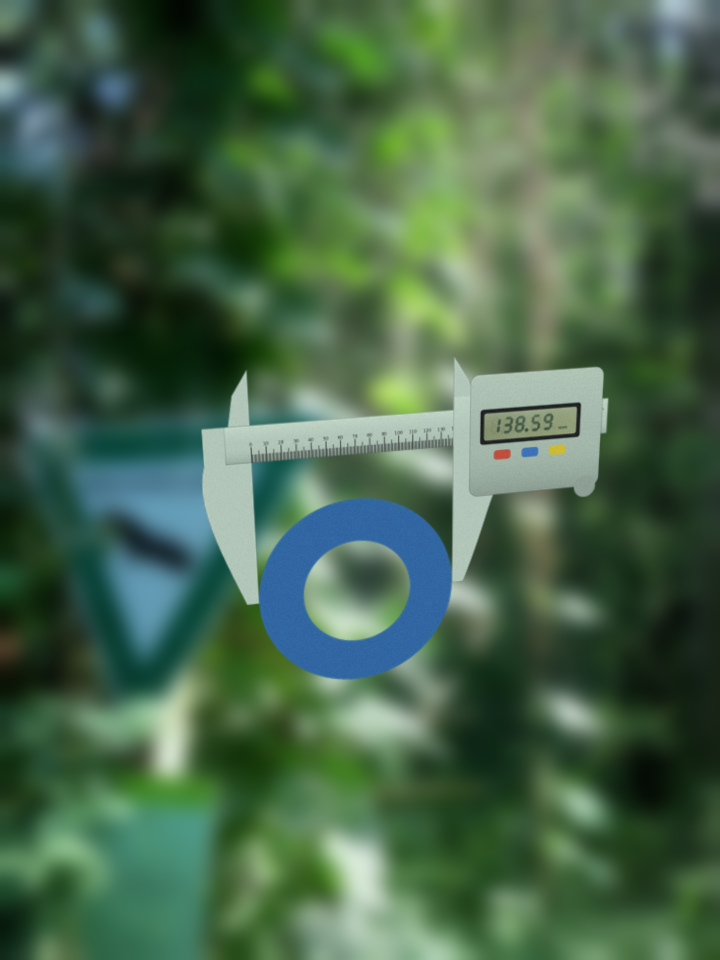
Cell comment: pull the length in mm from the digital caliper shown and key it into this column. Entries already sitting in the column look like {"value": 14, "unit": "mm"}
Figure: {"value": 138.59, "unit": "mm"}
